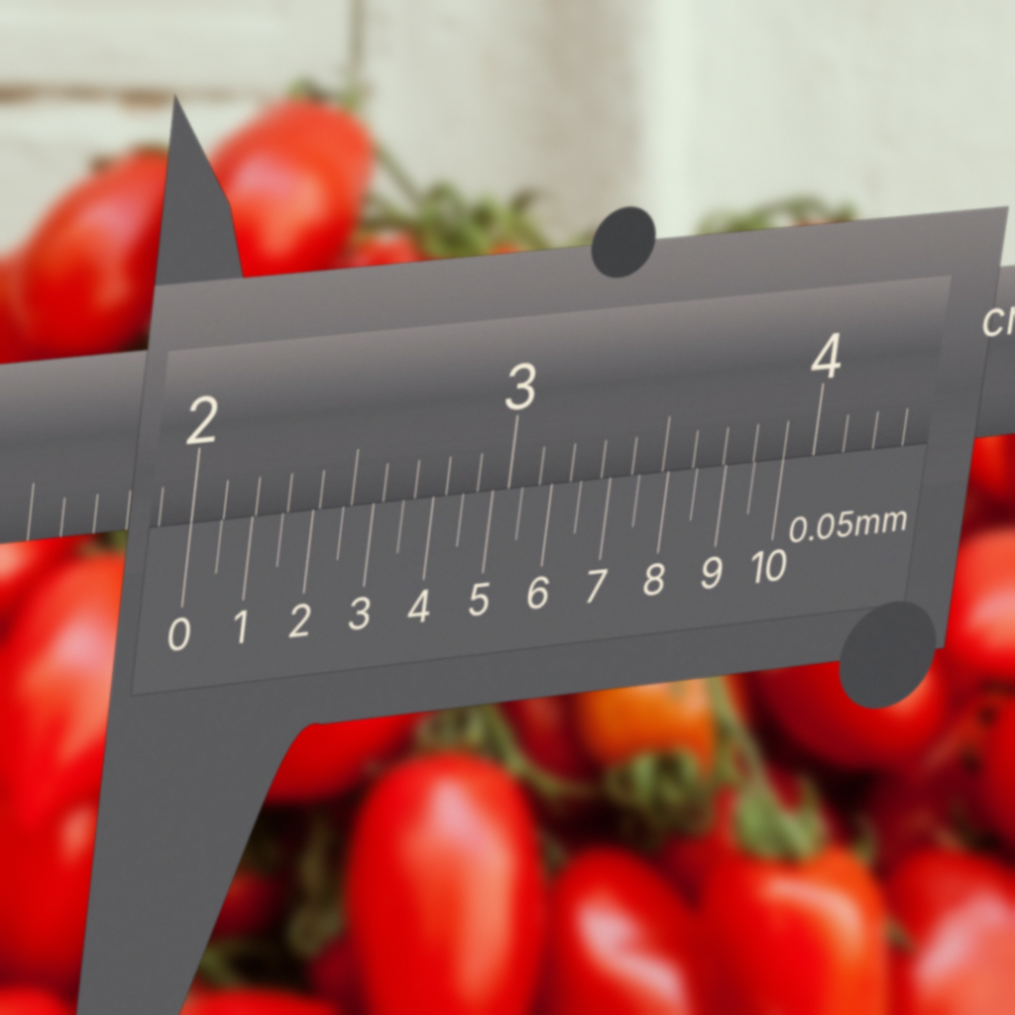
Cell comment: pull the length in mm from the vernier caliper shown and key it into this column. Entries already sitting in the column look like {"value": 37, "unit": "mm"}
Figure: {"value": 20.00, "unit": "mm"}
